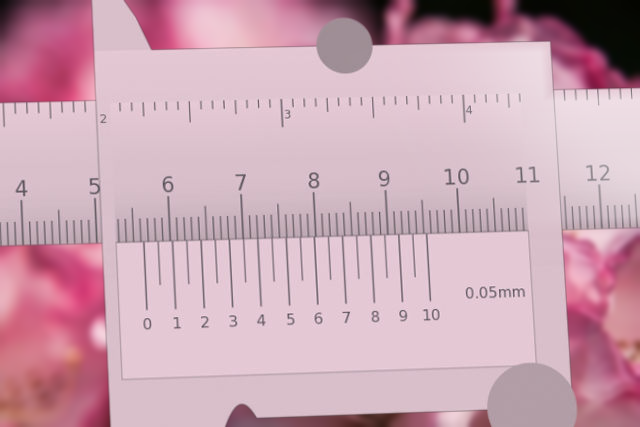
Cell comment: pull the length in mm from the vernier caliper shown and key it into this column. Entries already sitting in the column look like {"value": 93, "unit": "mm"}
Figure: {"value": 56.4, "unit": "mm"}
